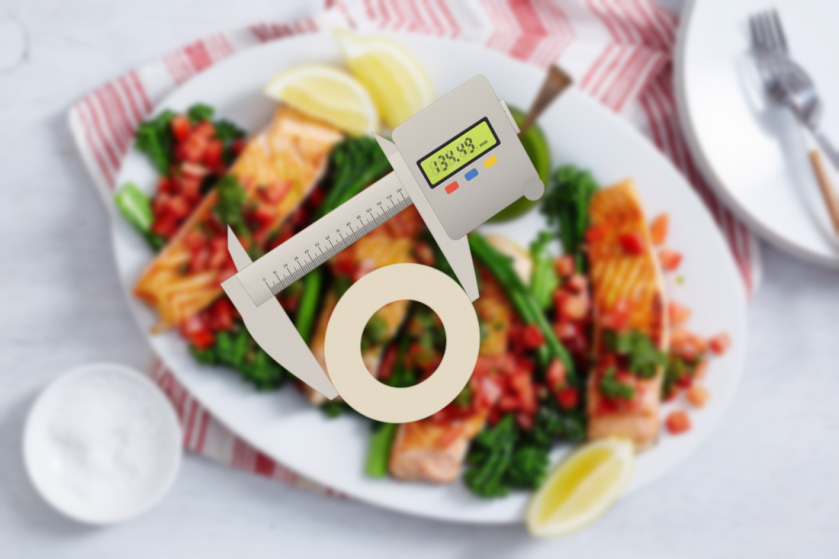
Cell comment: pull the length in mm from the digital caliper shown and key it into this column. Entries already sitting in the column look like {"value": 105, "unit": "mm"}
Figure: {"value": 134.49, "unit": "mm"}
